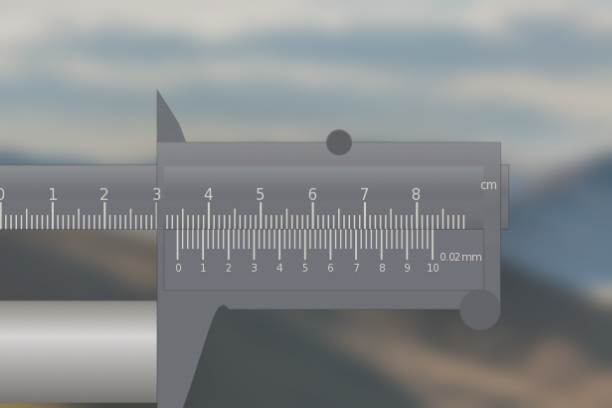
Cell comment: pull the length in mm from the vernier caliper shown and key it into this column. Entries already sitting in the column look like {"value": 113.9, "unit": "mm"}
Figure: {"value": 34.0, "unit": "mm"}
